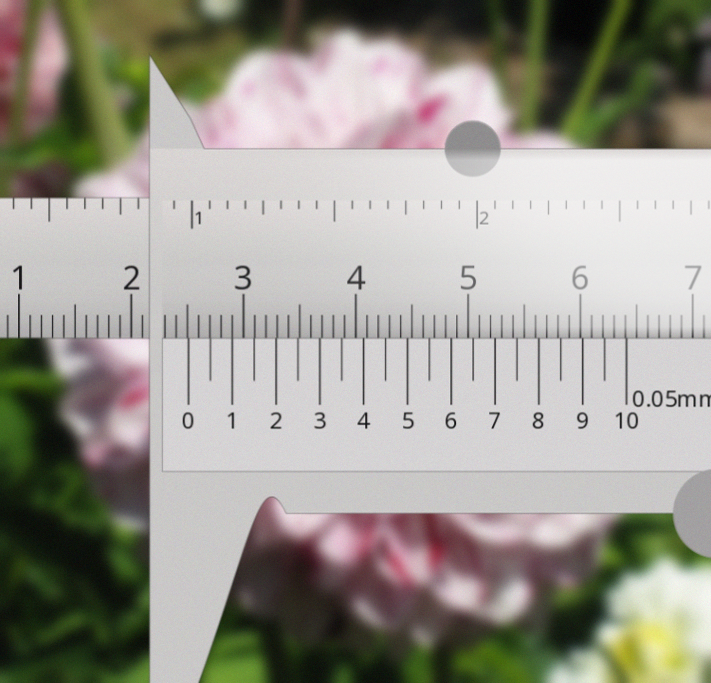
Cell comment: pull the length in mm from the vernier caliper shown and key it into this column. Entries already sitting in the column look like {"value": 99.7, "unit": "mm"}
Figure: {"value": 25.1, "unit": "mm"}
